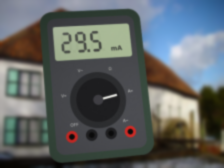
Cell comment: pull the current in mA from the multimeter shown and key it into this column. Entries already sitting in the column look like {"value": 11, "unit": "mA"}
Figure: {"value": 29.5, "unit": "mA"}
